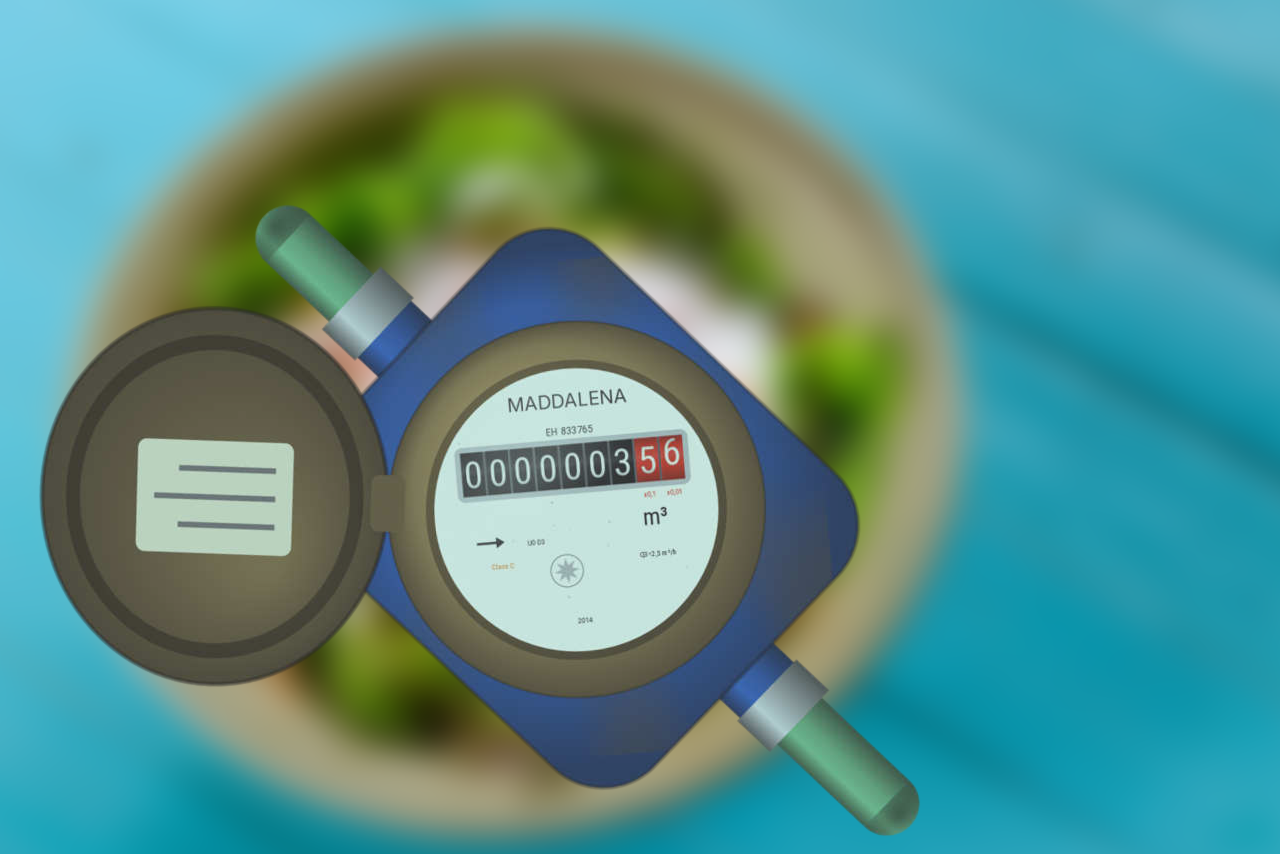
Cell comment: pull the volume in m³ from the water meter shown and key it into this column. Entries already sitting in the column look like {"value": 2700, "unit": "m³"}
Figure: {"value": 3.56, "unit": "m³"}
